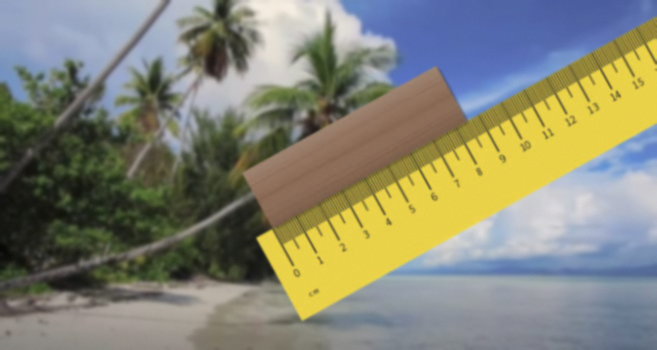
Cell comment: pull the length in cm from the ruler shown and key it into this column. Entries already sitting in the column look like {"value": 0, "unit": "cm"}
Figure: {"value": 8.5, "unit": "cm"}
